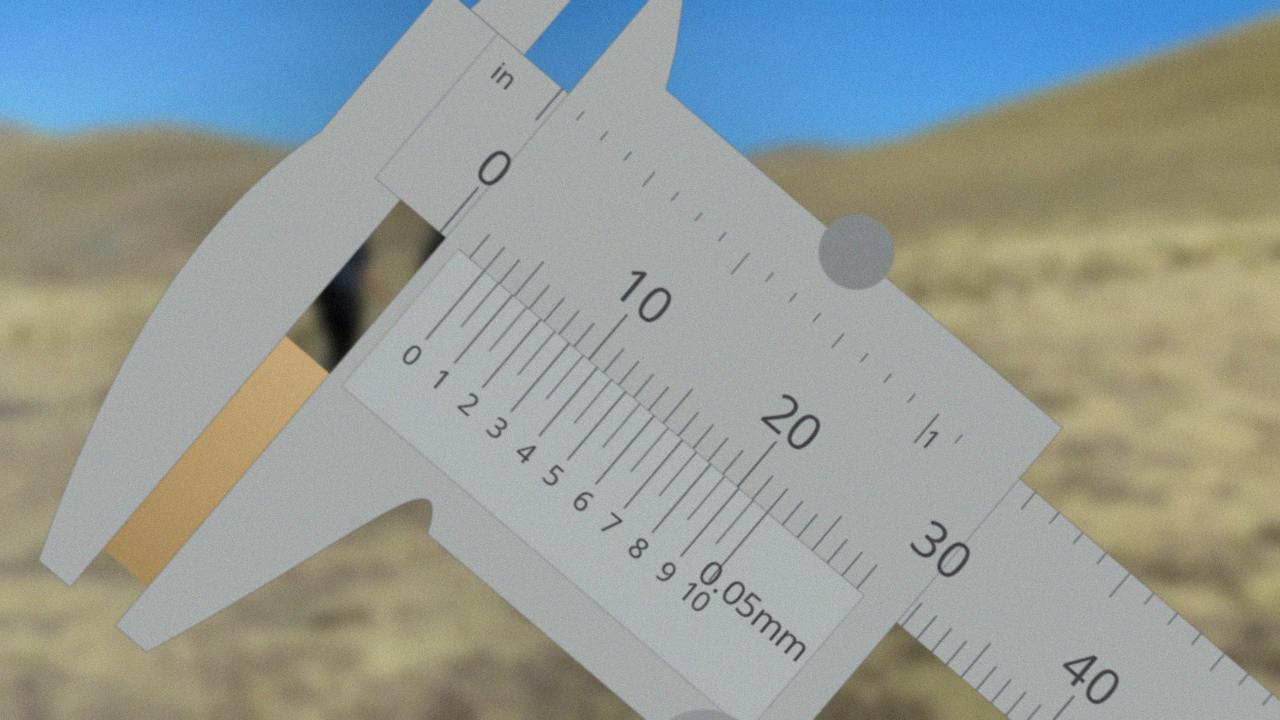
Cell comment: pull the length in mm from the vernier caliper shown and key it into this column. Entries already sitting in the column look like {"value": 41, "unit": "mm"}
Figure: {"value": 3.0, "unit": "mm"}
